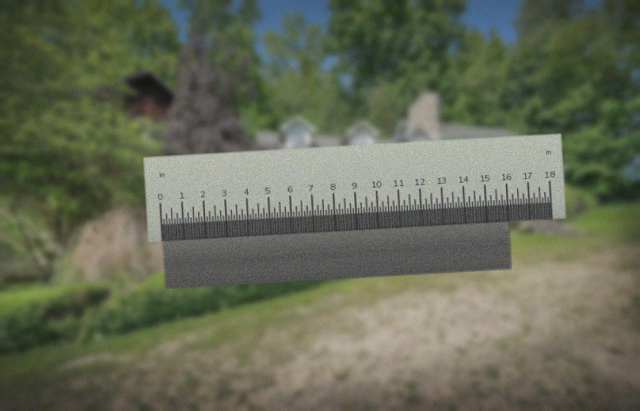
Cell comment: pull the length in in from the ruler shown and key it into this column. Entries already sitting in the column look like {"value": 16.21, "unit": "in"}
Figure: {"value": 16, "unit": "in"}
